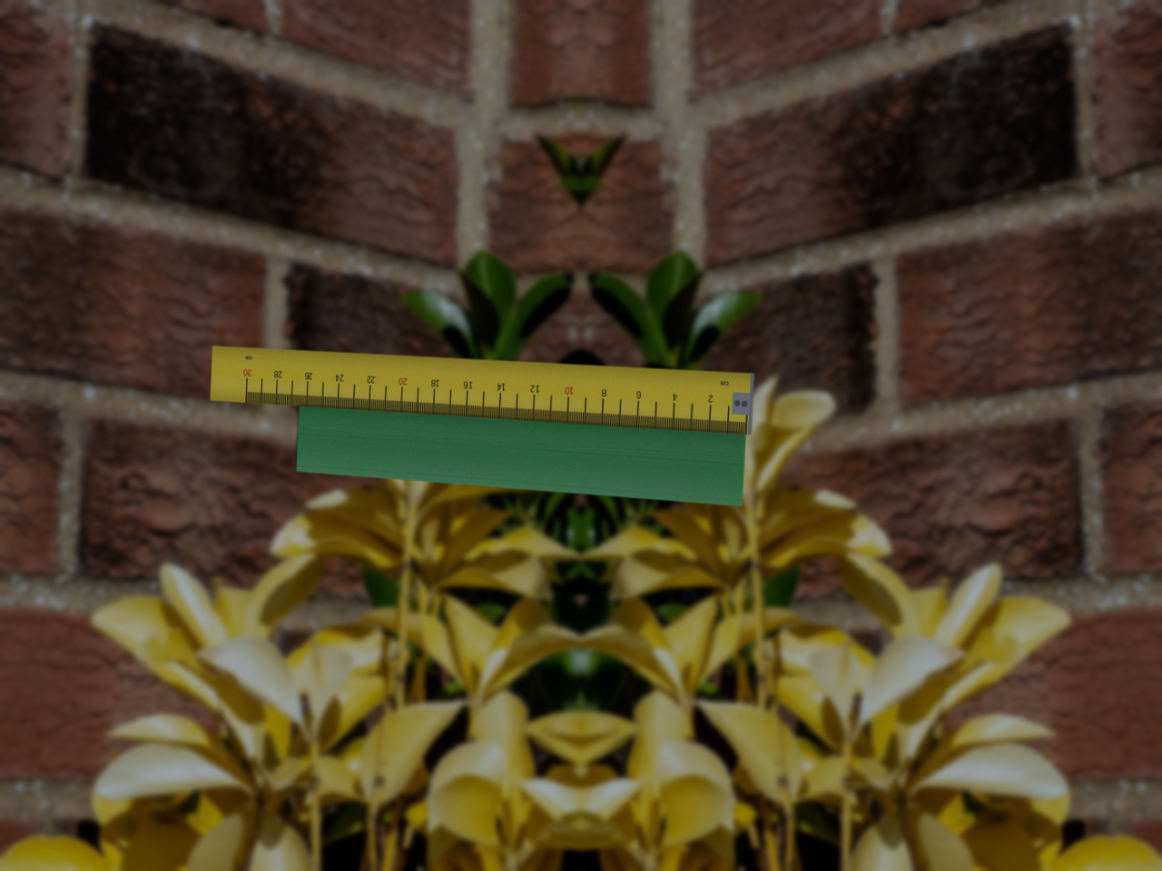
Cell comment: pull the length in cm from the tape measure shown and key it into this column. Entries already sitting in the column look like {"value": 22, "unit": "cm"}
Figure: {"value": 26.5, "unit": "cm"}
